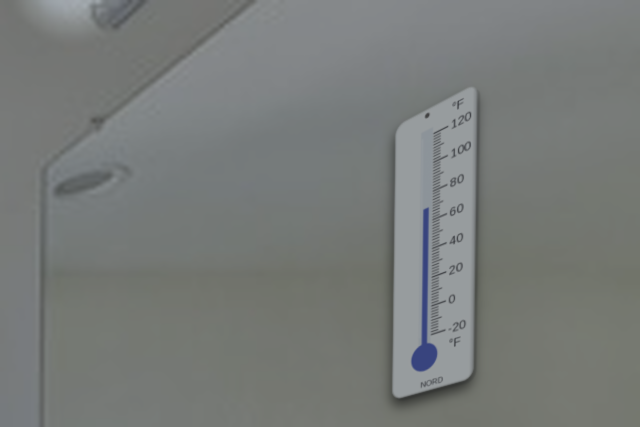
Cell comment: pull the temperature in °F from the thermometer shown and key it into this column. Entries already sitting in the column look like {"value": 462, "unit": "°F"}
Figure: {"value": 70, "unit": "°F"}
